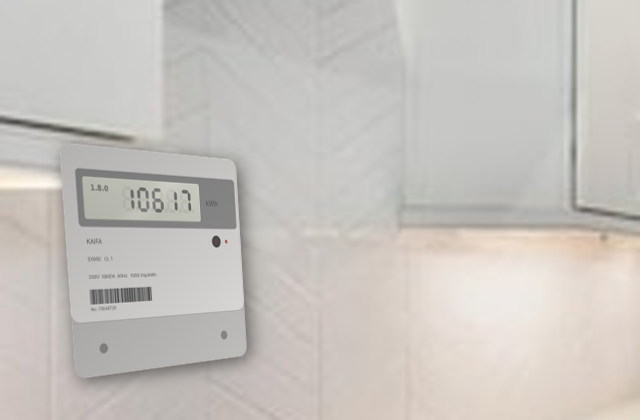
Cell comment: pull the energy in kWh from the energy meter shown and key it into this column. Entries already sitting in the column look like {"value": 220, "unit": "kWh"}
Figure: {"value": 10617, "unit": "kWh"}
